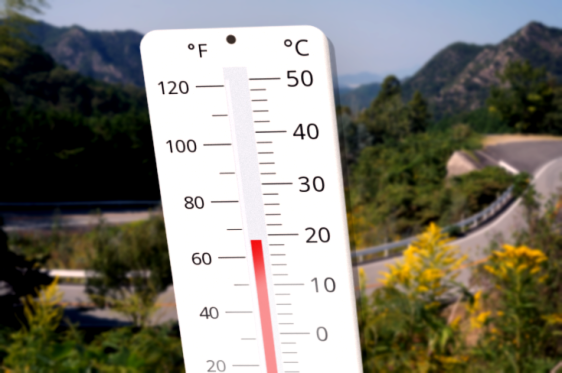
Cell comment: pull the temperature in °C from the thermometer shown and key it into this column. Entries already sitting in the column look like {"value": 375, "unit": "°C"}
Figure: {"value": 19, "unit": "°C"}
